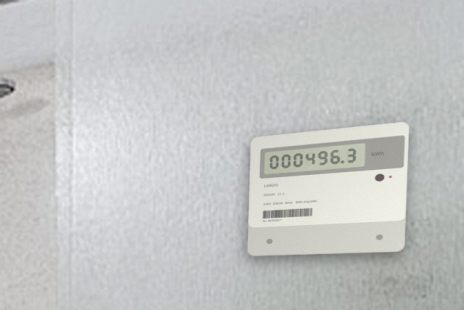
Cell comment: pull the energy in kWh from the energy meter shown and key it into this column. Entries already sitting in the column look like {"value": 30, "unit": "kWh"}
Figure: {"value": 496.3, "unit": "kWh"}
